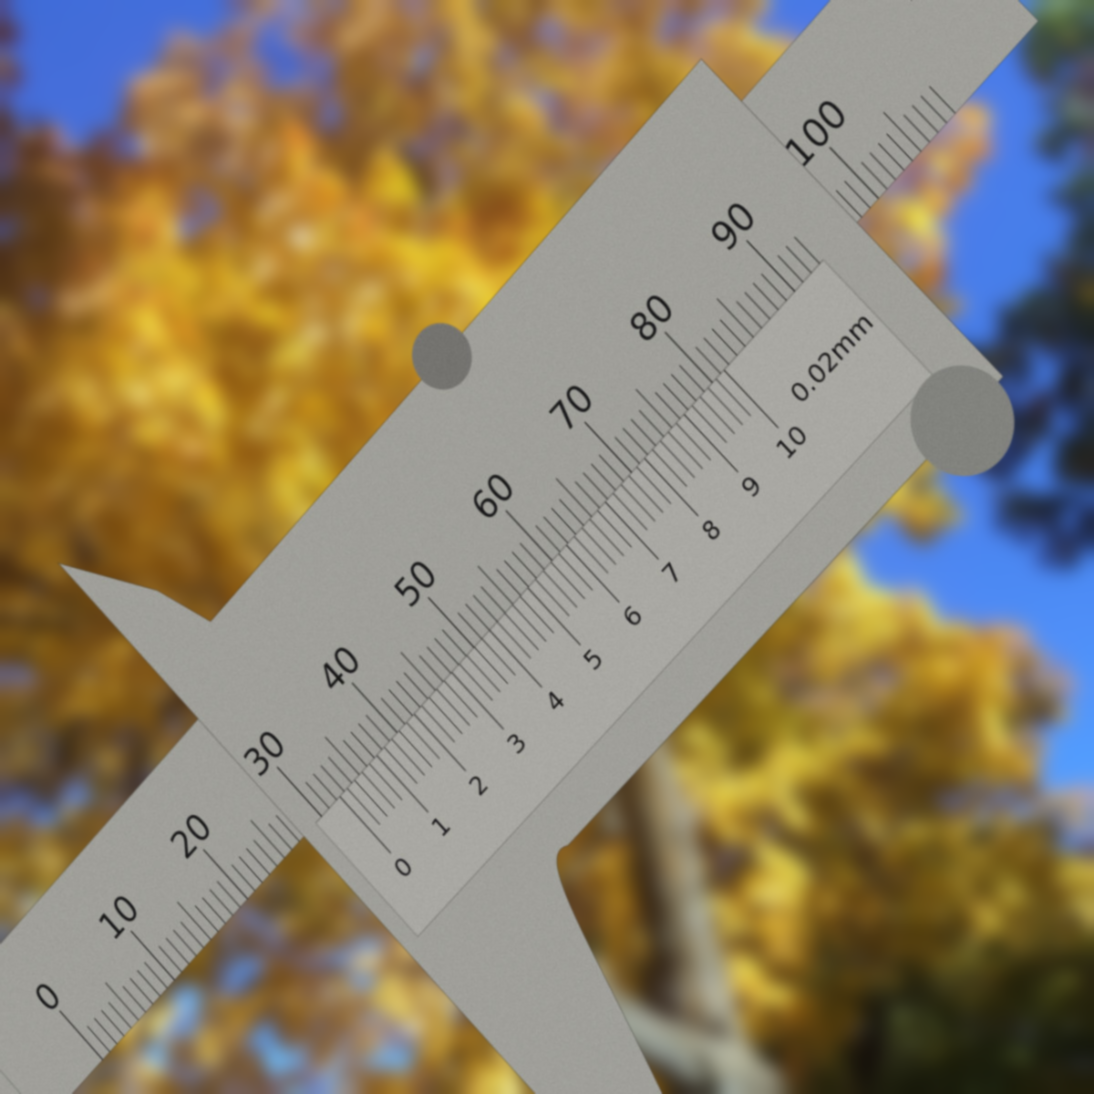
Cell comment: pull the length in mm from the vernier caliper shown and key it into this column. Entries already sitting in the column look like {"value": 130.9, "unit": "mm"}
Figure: {"value": 32.4, "unit": "mm"}
